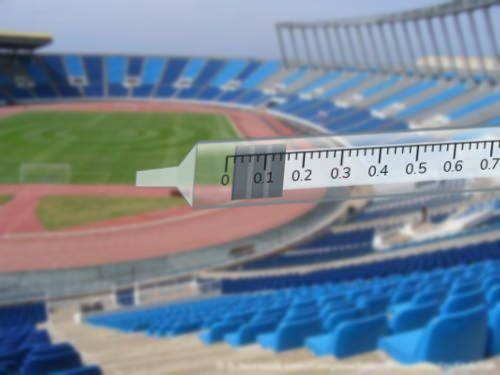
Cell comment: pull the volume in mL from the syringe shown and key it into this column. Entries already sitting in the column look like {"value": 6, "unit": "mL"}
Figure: {"value": 0.02, "unit": "mL"}
